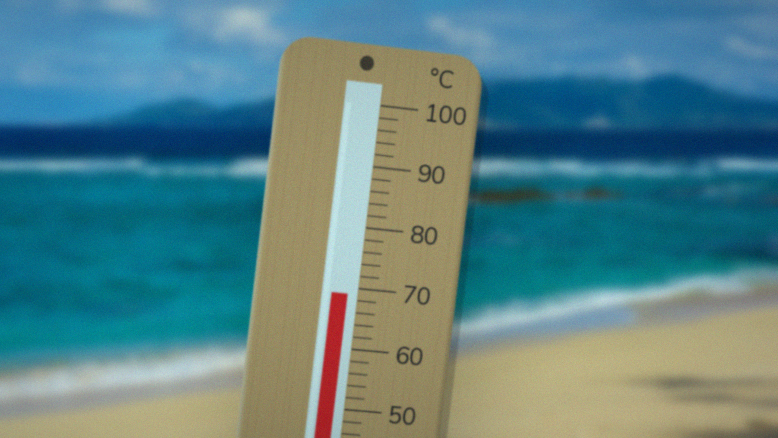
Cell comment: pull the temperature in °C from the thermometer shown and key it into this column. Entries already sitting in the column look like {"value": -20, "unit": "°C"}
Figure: {"value": 69, "unit": "°C"}
